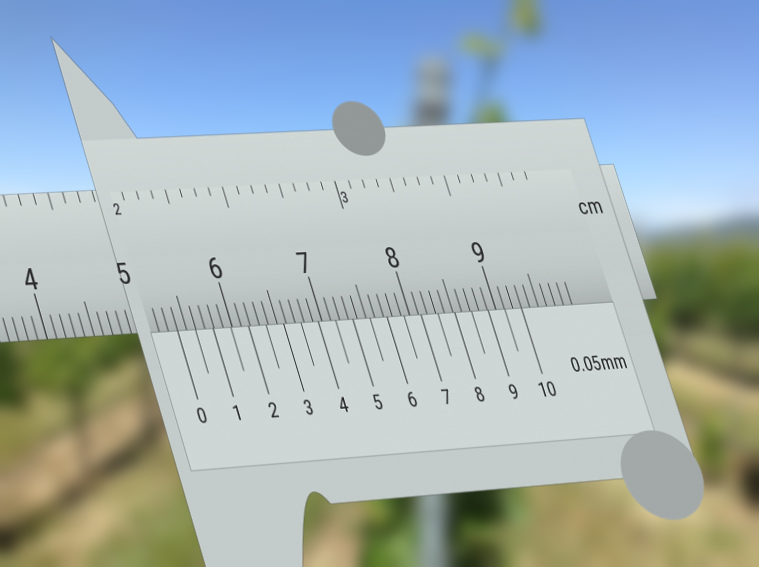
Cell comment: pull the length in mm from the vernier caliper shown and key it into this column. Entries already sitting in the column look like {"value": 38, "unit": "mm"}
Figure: {"value": 54.0, "unit": "mm"}
